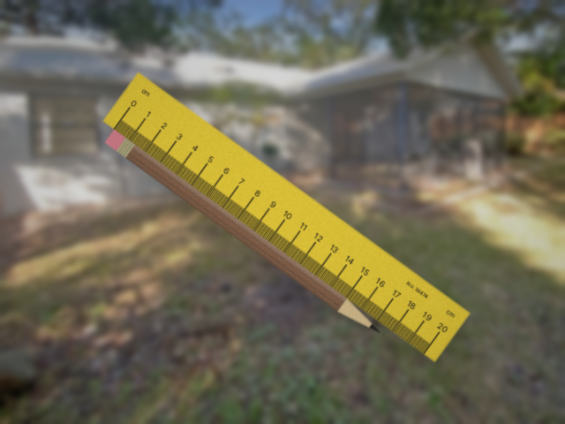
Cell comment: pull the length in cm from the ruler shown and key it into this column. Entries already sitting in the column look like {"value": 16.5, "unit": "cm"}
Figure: {"value": 17.5, "unit": "cm"}
